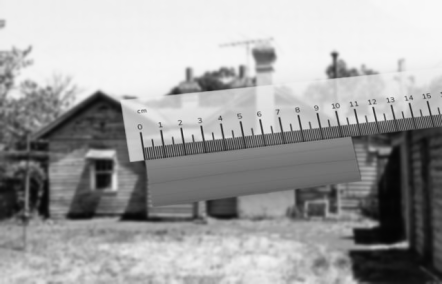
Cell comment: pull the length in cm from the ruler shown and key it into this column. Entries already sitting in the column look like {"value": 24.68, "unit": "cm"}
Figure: {"value": 10.5, "unit": "cm"}
